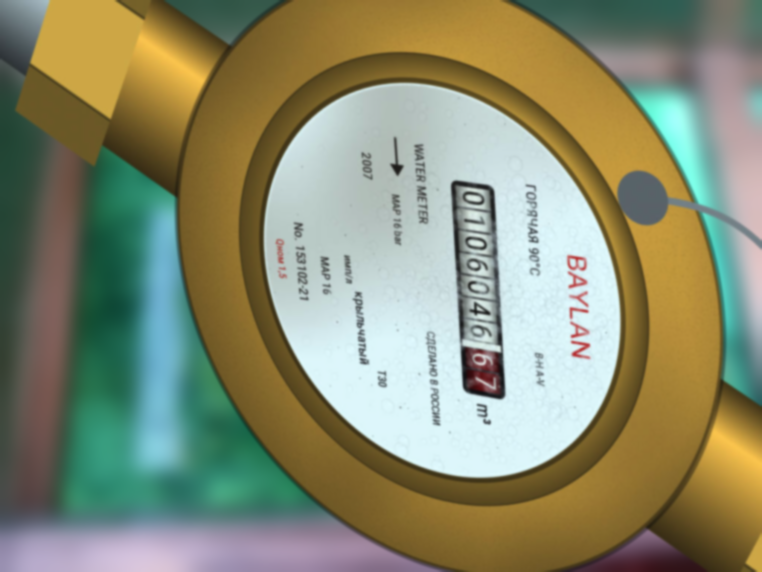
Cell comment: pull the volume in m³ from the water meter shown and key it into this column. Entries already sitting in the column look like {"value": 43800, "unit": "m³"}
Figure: {"value": 106046.67, "unit": "m³"}
